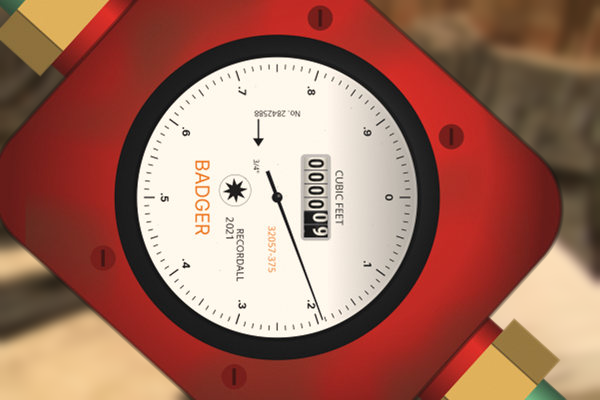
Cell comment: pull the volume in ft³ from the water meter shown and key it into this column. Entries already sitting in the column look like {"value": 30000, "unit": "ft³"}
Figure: {"value": 9.19, "unit": "ft³"}
